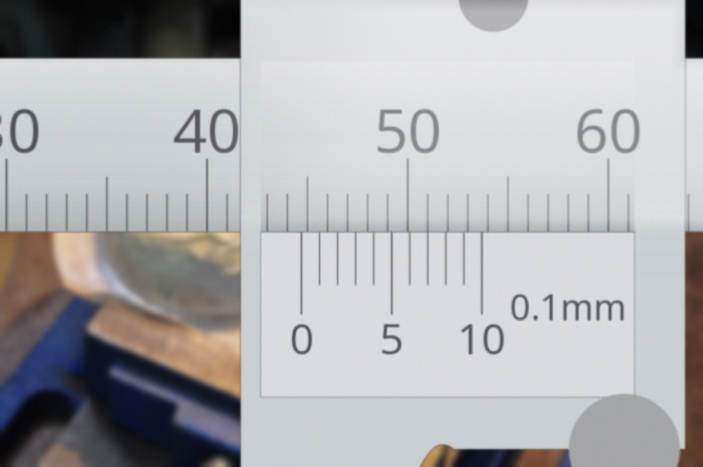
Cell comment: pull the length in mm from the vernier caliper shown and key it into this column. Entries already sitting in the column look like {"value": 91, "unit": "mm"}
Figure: {"value": 44.7, "unit": "mm"}
